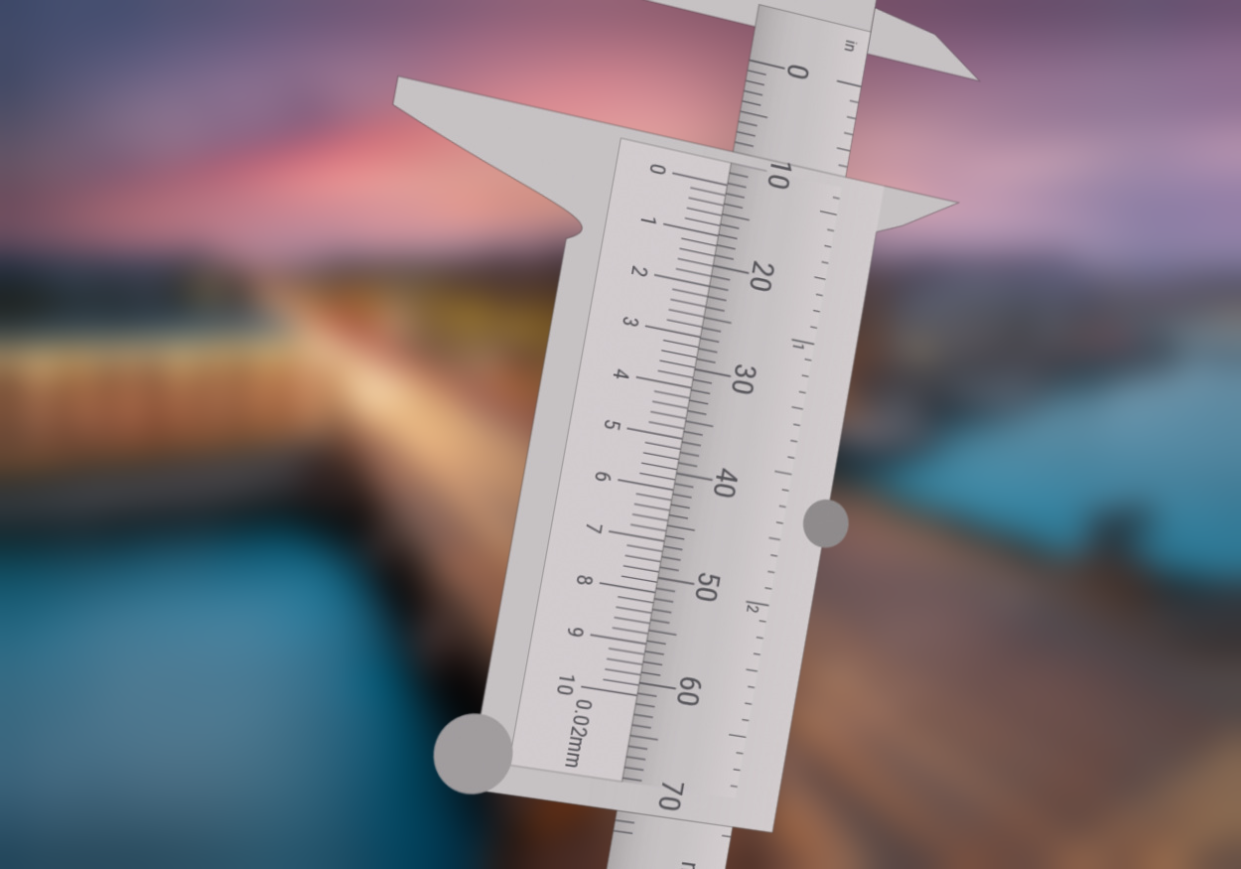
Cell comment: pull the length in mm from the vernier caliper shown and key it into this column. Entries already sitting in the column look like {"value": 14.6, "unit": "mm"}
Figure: {"value": 12.2, "unit": "mm"}
